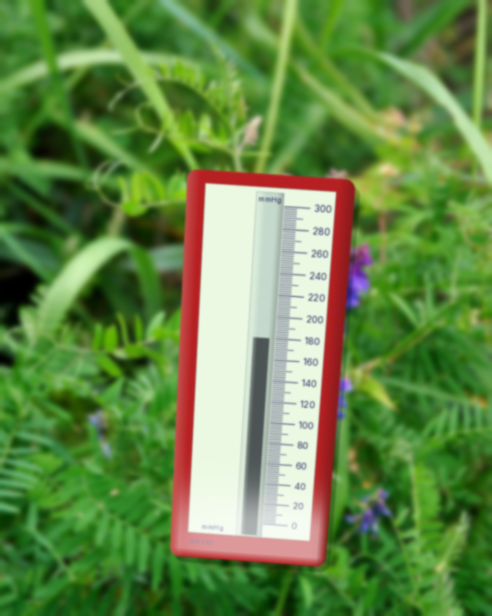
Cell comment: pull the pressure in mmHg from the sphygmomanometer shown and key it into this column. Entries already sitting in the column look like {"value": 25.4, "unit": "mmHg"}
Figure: {"value": 180, "unit": "mmHg"}
